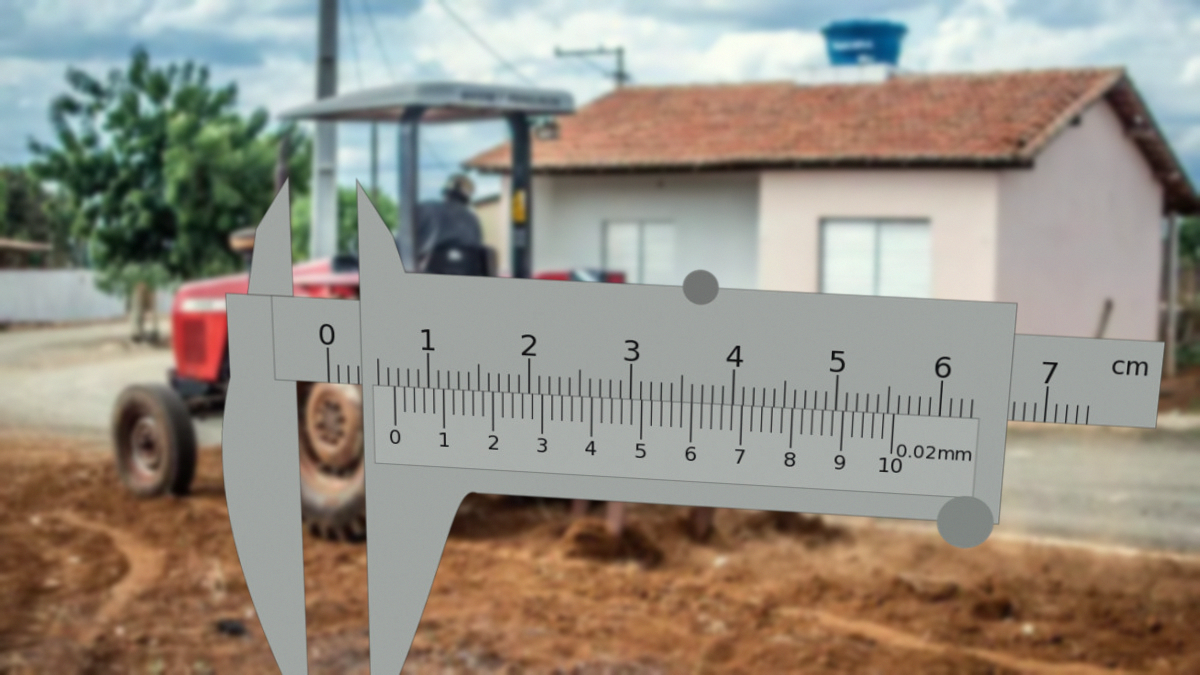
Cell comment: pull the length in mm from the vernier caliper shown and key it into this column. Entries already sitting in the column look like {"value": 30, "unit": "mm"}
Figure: {"value": 6.6, "unit": "mm"}
